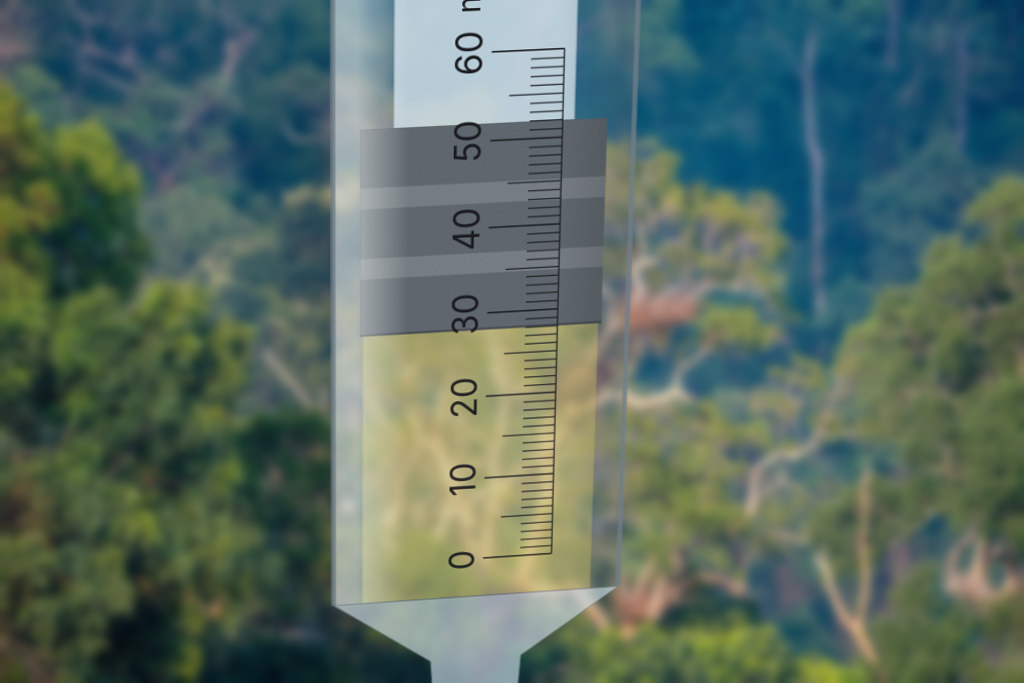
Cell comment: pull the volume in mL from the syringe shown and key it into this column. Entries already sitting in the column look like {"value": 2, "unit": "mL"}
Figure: {"value": 28, "unit": "mL"}
